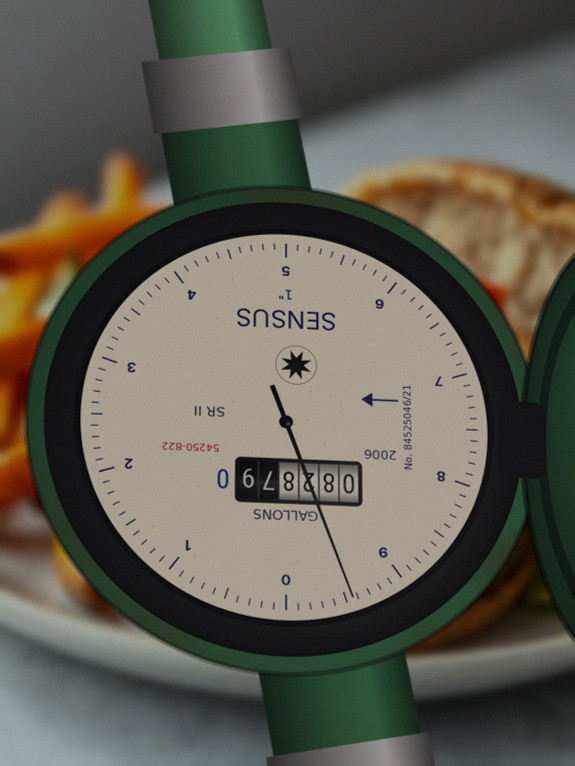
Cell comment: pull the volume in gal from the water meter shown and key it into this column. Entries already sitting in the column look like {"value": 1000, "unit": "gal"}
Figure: {"value": 828789.4, "unit": "gal"}
